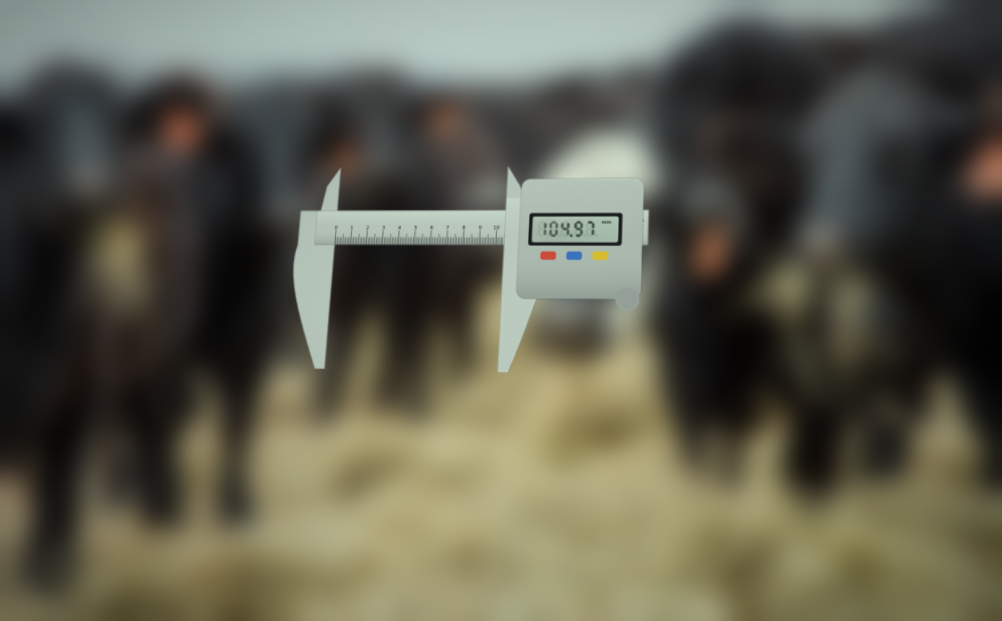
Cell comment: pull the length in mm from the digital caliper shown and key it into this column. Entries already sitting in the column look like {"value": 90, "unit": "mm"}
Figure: {"value": 104.97, "unit": "mm"}
